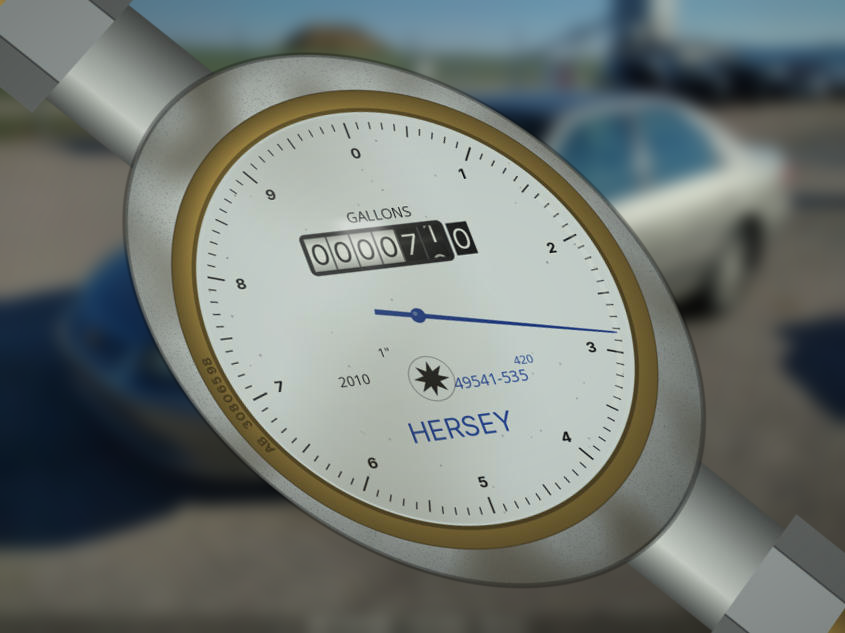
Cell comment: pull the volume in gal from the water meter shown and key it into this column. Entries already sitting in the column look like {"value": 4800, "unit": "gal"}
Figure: {"value": 712.8, "unit": "gal"}
